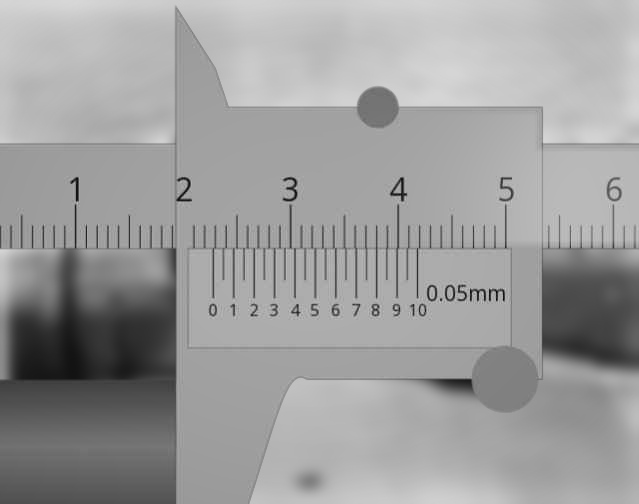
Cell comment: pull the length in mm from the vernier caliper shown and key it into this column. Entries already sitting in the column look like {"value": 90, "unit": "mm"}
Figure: {"value": 22.8, "unit": "mm"}
